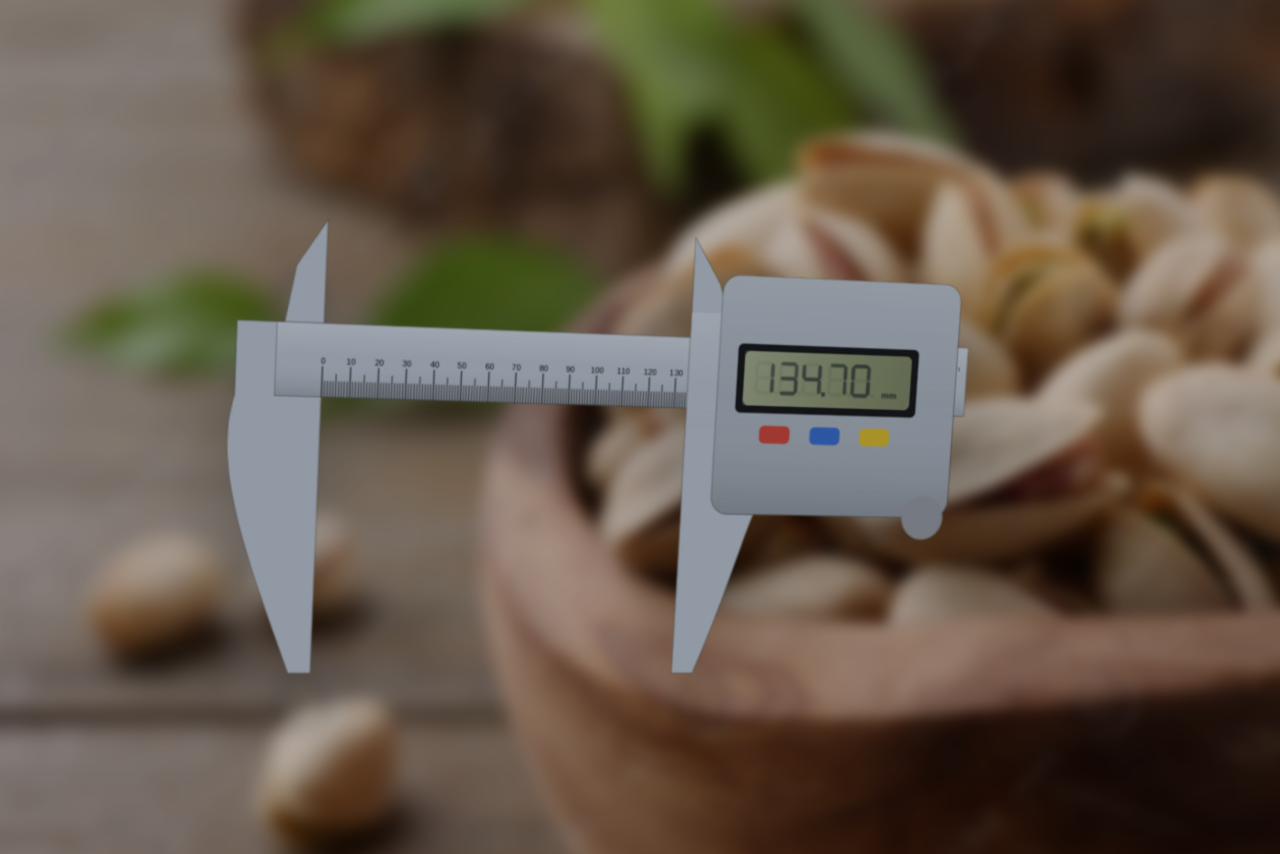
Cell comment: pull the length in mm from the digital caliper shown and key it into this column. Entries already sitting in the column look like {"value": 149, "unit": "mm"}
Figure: {"value": 134.70, "unit": "mm"}
